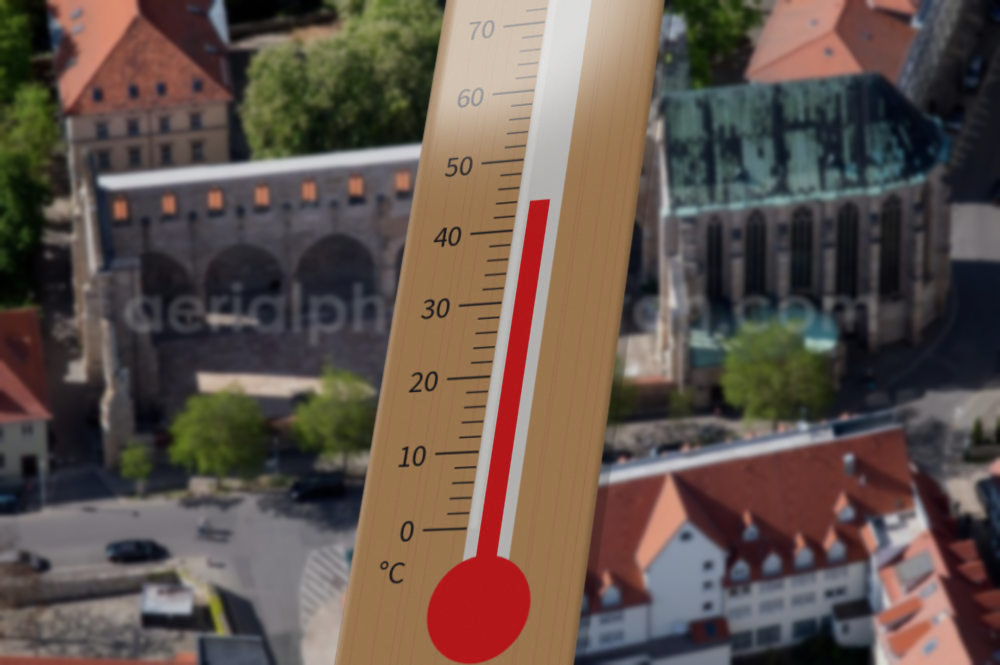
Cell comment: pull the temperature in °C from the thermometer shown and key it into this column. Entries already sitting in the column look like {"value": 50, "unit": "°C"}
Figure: {"value": 44, "unit": "°C"}
